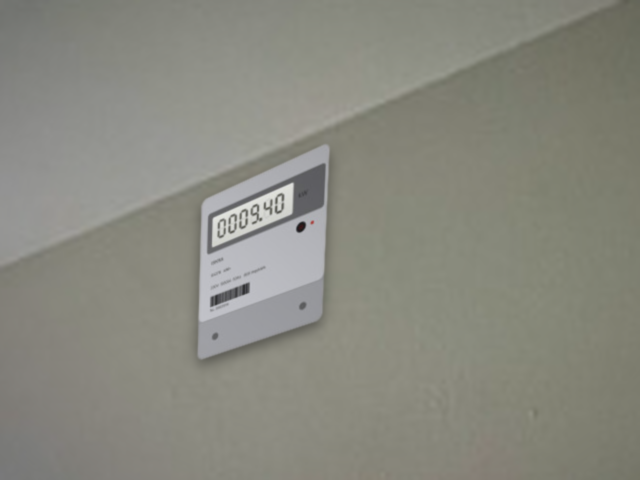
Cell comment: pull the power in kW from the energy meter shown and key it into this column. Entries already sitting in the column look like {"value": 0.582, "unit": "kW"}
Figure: {"value": 9.40, "unit": "kW"}
